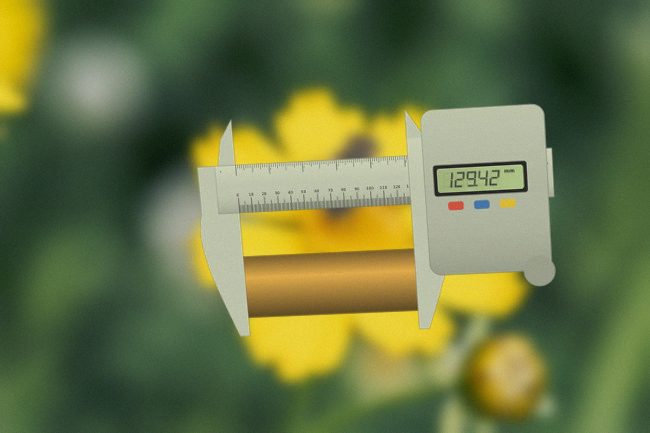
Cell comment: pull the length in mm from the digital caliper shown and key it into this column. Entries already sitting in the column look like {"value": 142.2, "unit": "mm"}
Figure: {"value": 129.42, "unit": "mm"}
